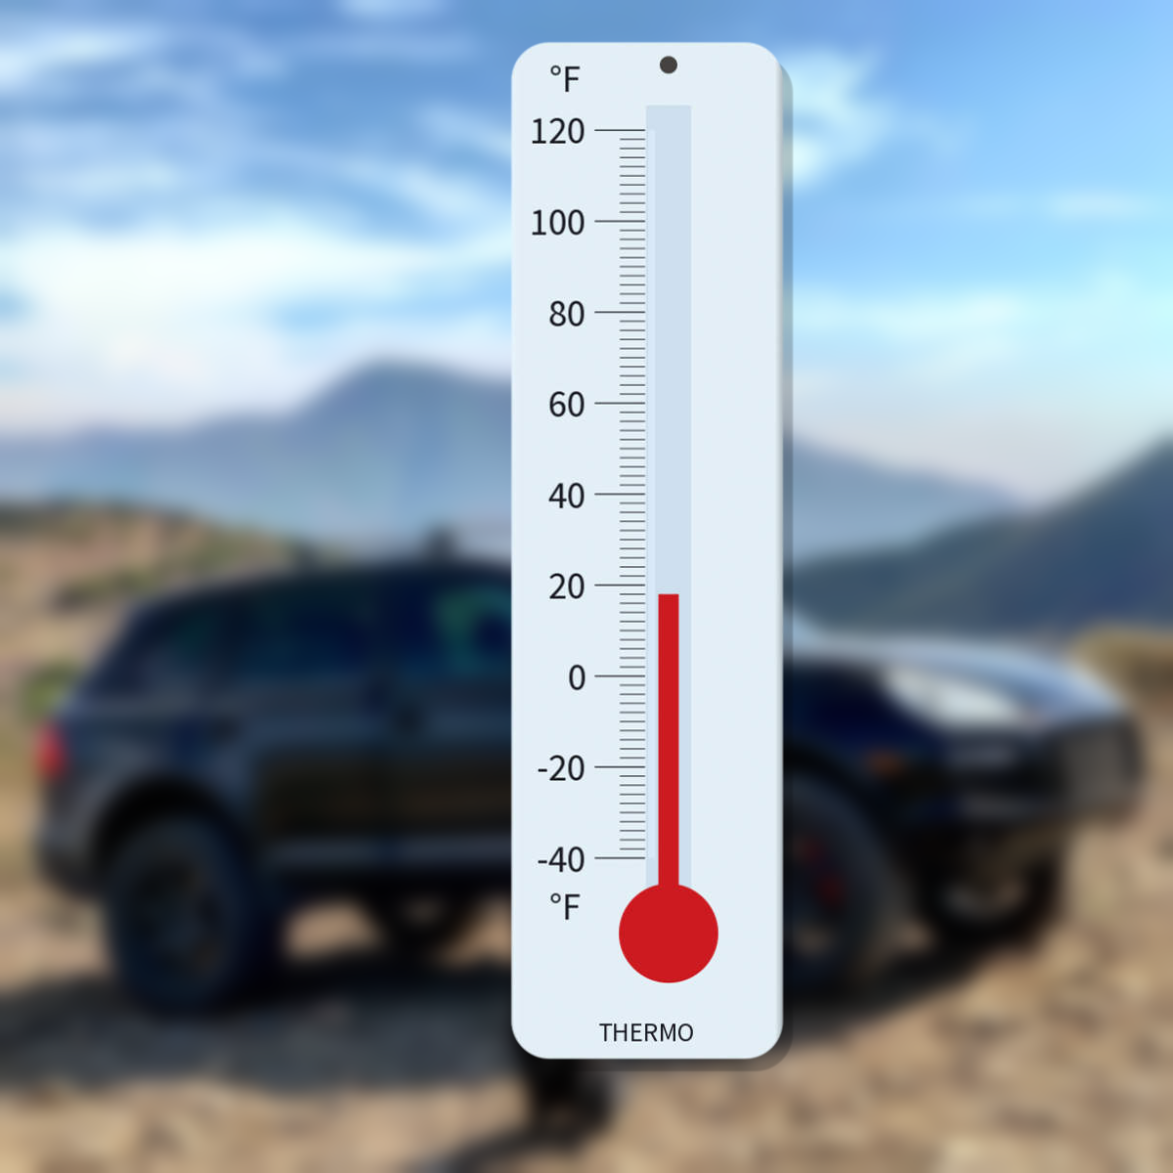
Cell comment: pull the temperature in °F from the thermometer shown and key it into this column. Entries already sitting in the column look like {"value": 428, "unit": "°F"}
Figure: {"value": 18, "unit": "°F"}
